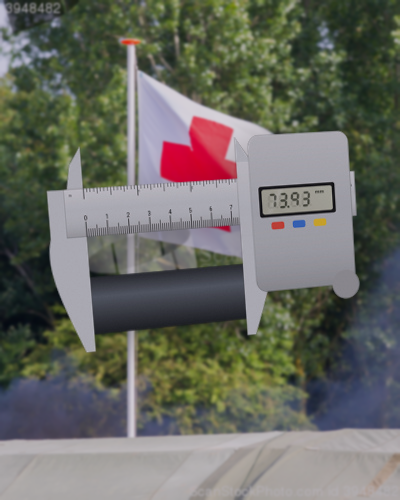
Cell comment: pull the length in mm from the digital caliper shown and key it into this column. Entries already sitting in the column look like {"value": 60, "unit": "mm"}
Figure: {"value": 73.93, "unit": "mm"}
